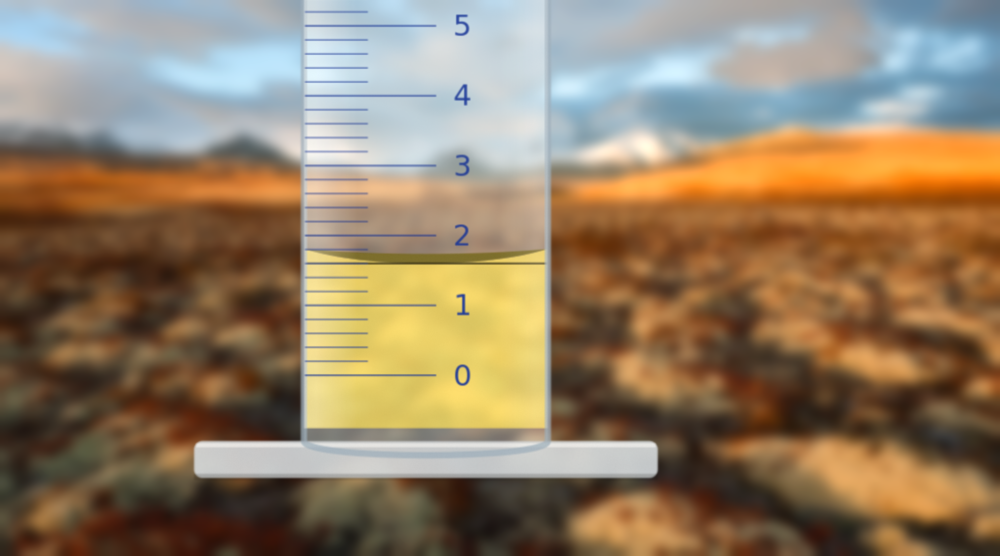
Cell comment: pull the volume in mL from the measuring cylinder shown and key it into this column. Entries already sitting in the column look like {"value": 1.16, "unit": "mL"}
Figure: {"value": 1.6, "unit": "mL"}
